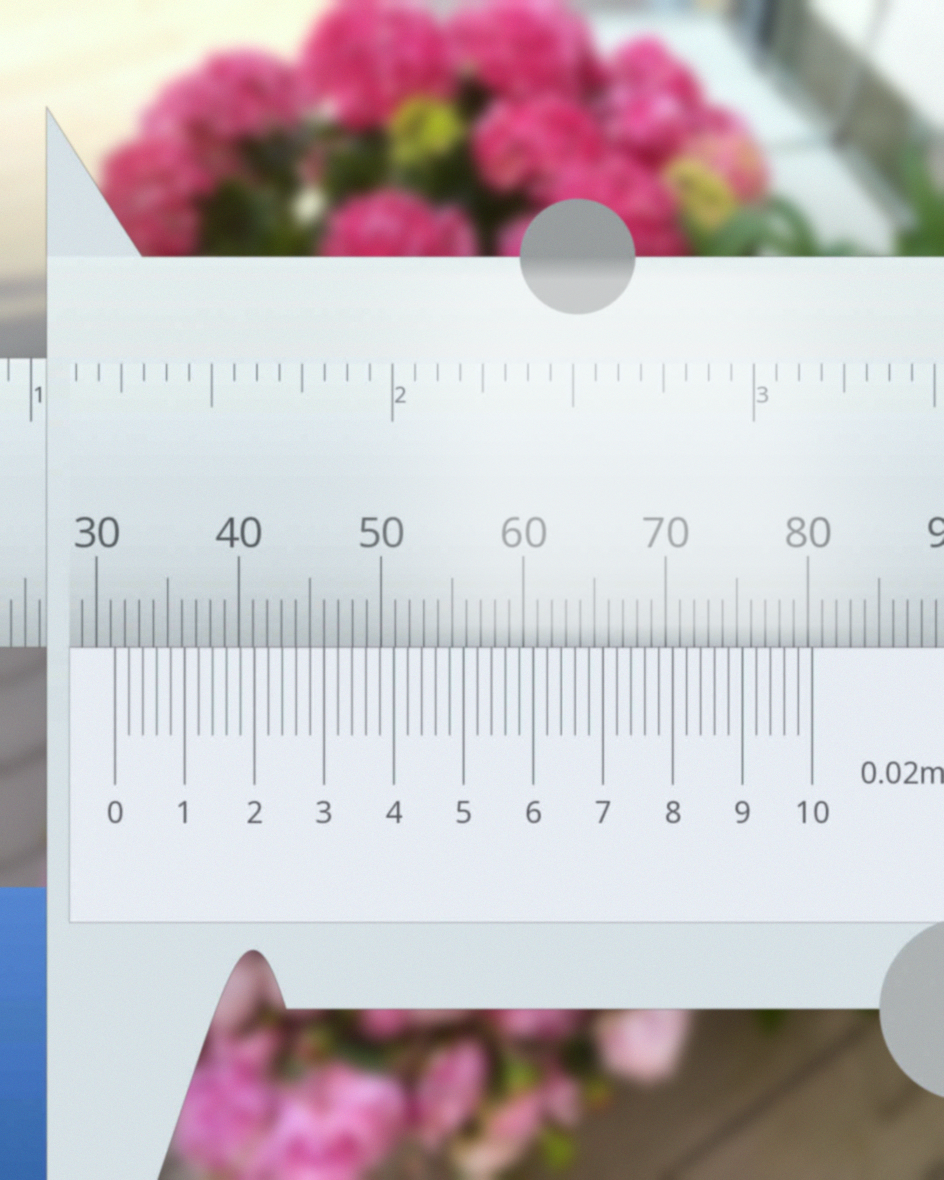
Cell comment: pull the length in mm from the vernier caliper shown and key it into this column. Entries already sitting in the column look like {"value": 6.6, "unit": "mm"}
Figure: {"value": 31.3, "unit": "mm"}
